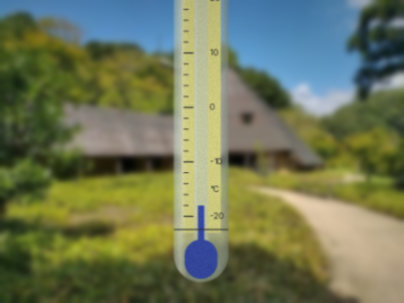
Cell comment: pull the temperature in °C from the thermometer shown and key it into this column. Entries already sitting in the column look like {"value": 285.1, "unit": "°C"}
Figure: {"value": -18, "unit": "°C"}
